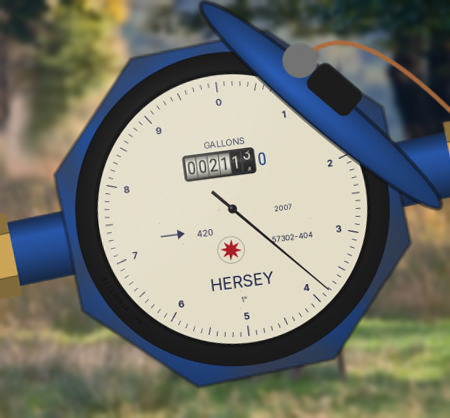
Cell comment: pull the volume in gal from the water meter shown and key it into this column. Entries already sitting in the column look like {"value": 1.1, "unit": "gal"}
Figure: {"value": 21133.8, "unit": "gal"}
